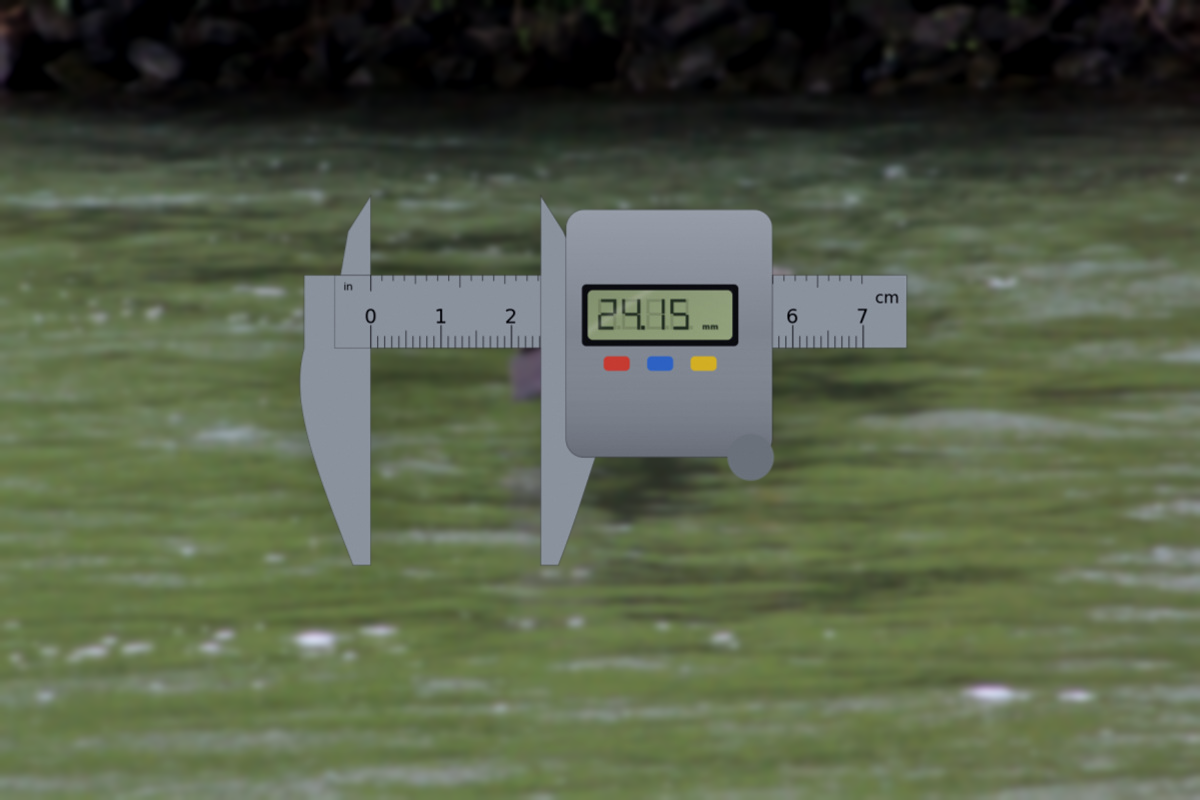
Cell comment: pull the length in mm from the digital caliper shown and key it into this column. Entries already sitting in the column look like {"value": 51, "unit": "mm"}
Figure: {"value": 24.15, "unit": "mm"}
